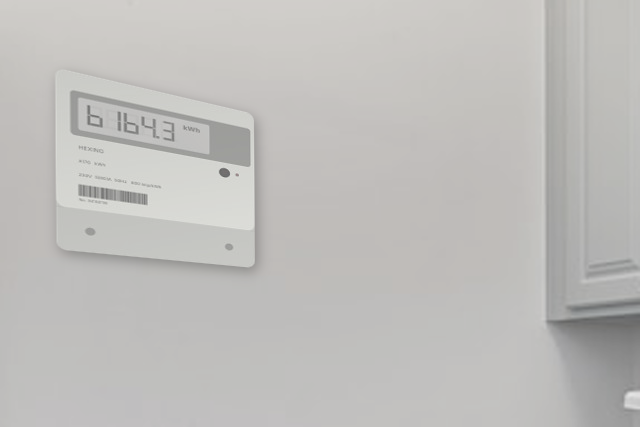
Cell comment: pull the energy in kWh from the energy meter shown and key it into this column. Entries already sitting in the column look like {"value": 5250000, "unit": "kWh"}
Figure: {"value": 6164.3, "unit": "kWh"}
